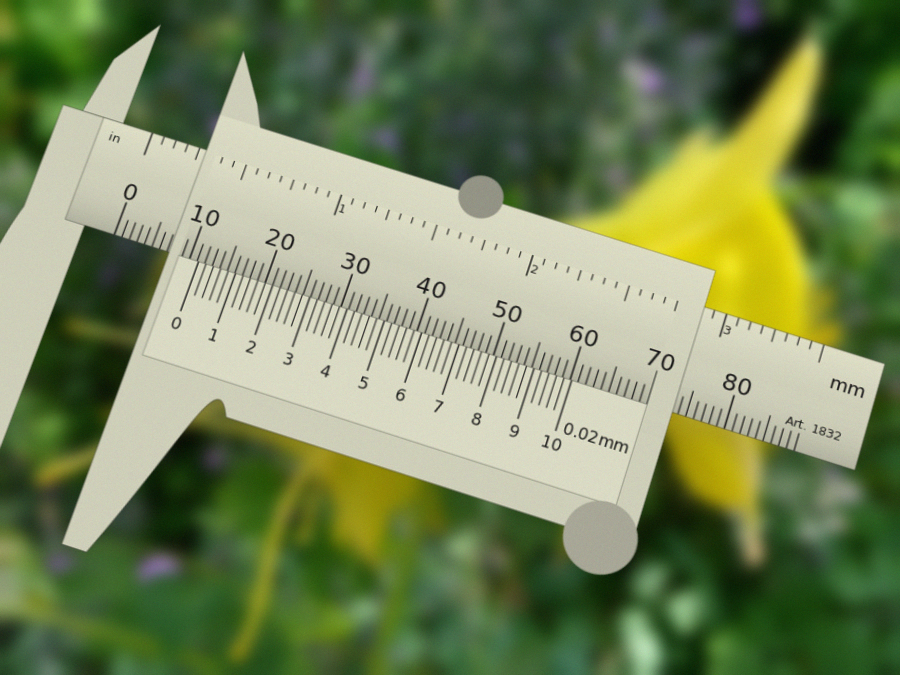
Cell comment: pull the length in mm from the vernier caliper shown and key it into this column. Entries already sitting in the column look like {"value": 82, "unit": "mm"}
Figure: {"value": 11.2, "unit": "mm"}
